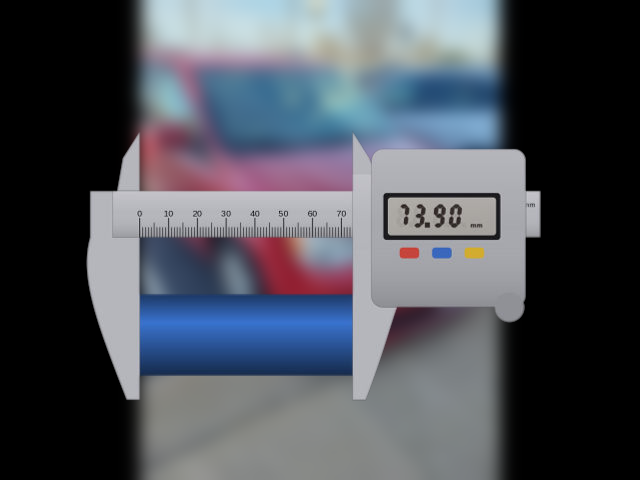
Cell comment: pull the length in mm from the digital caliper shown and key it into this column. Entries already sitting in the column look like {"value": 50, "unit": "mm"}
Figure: {"value": 73.90, "unit": "mm"}
